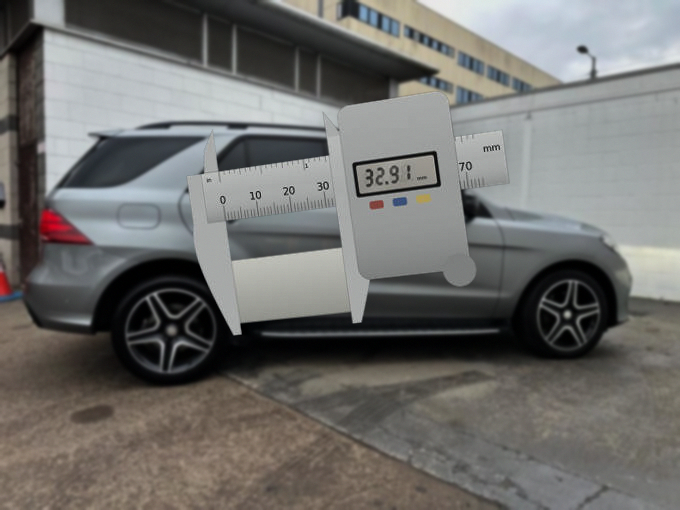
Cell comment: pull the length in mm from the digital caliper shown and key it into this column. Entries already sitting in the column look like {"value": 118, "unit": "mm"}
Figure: {"value": 32.91, "unit": "mm"}
